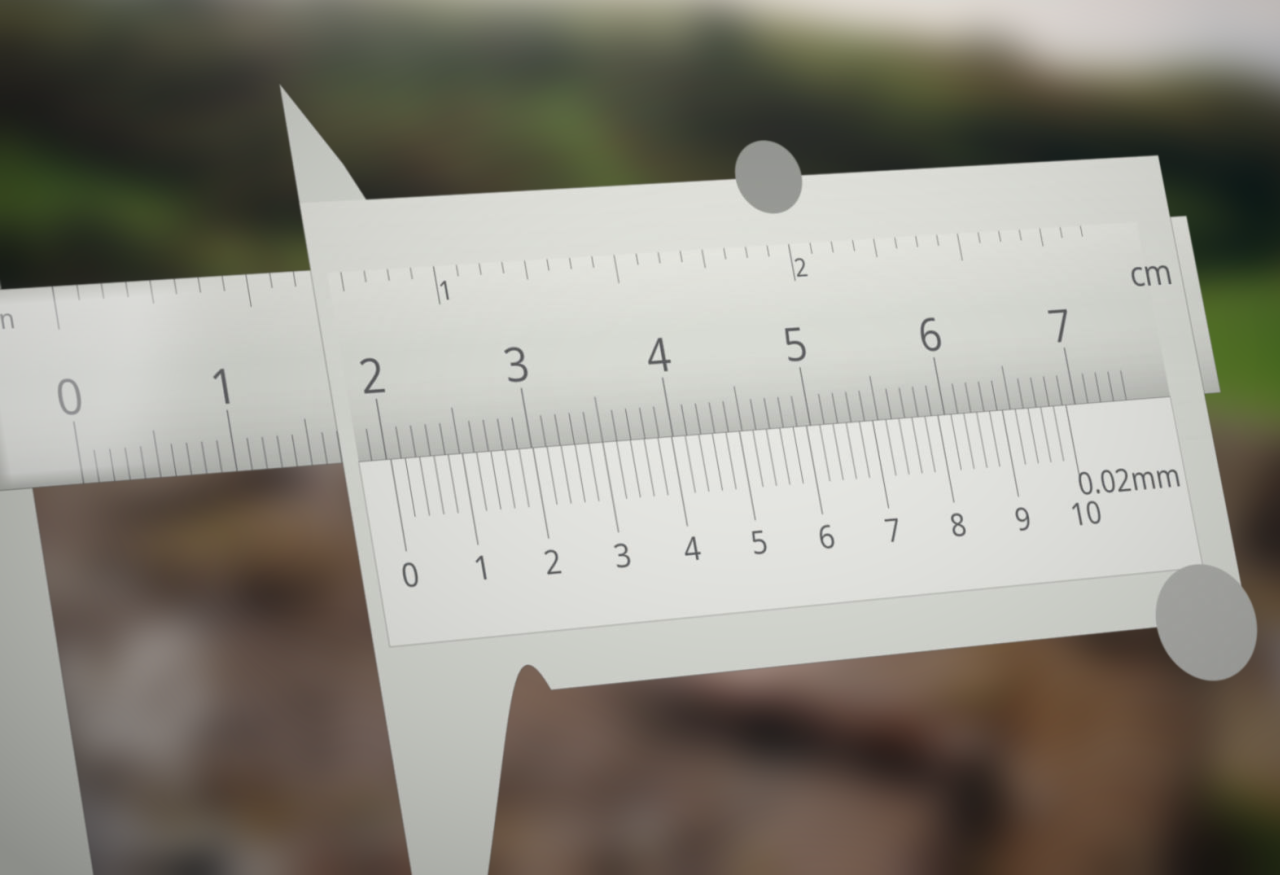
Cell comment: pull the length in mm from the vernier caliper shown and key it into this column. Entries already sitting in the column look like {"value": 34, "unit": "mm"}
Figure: {"value": 20.3, "unit": "mm"}
